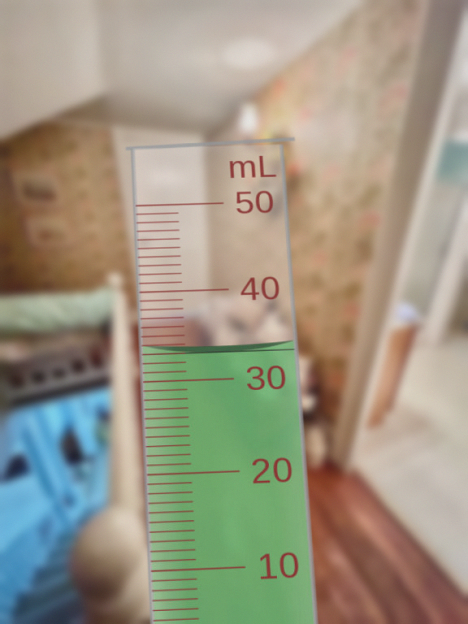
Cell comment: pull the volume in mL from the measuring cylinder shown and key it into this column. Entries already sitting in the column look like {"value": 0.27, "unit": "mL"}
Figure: {"value": 33, "unit": "mL"}
